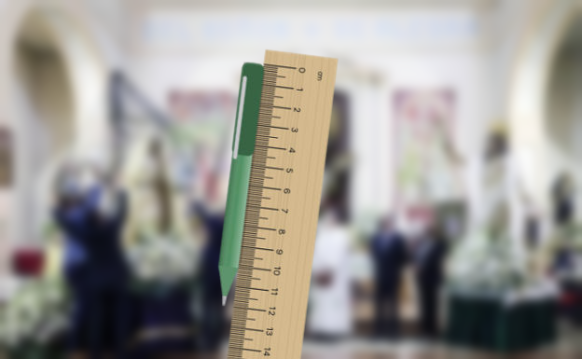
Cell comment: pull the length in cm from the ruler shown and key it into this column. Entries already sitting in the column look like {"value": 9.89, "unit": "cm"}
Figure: {"value": 12, "unit": "cm"}
